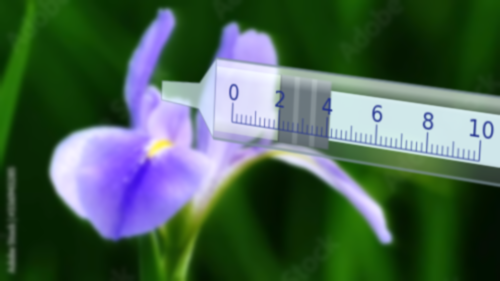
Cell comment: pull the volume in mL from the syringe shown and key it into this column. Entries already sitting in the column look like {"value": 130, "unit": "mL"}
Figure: {"value": 2, "unit": "mL"}
